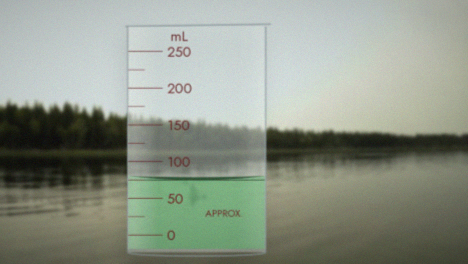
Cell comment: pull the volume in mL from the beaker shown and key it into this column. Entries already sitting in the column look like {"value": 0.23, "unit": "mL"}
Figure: {"value": 75, "unit": "mL"}
